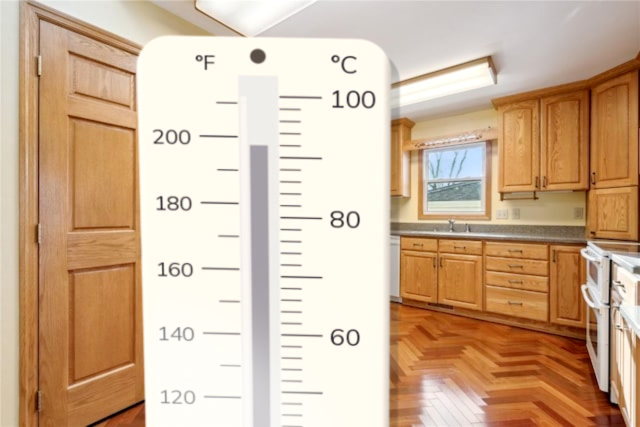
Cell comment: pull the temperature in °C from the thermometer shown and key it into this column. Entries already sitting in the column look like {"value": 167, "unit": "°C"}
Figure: {"value": 92, "unit": "°C"}
